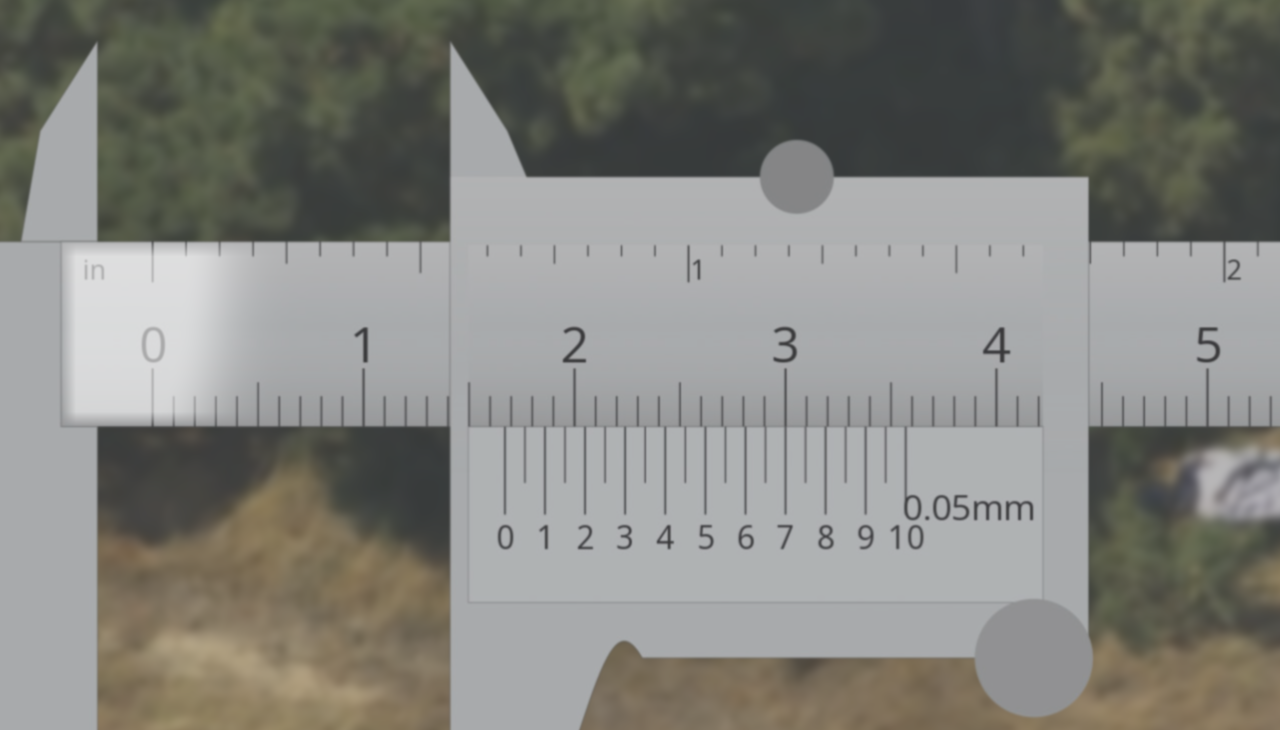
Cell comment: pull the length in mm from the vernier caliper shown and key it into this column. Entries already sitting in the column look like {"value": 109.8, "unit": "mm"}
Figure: {"value": 16.7, "unit": "mm"}
